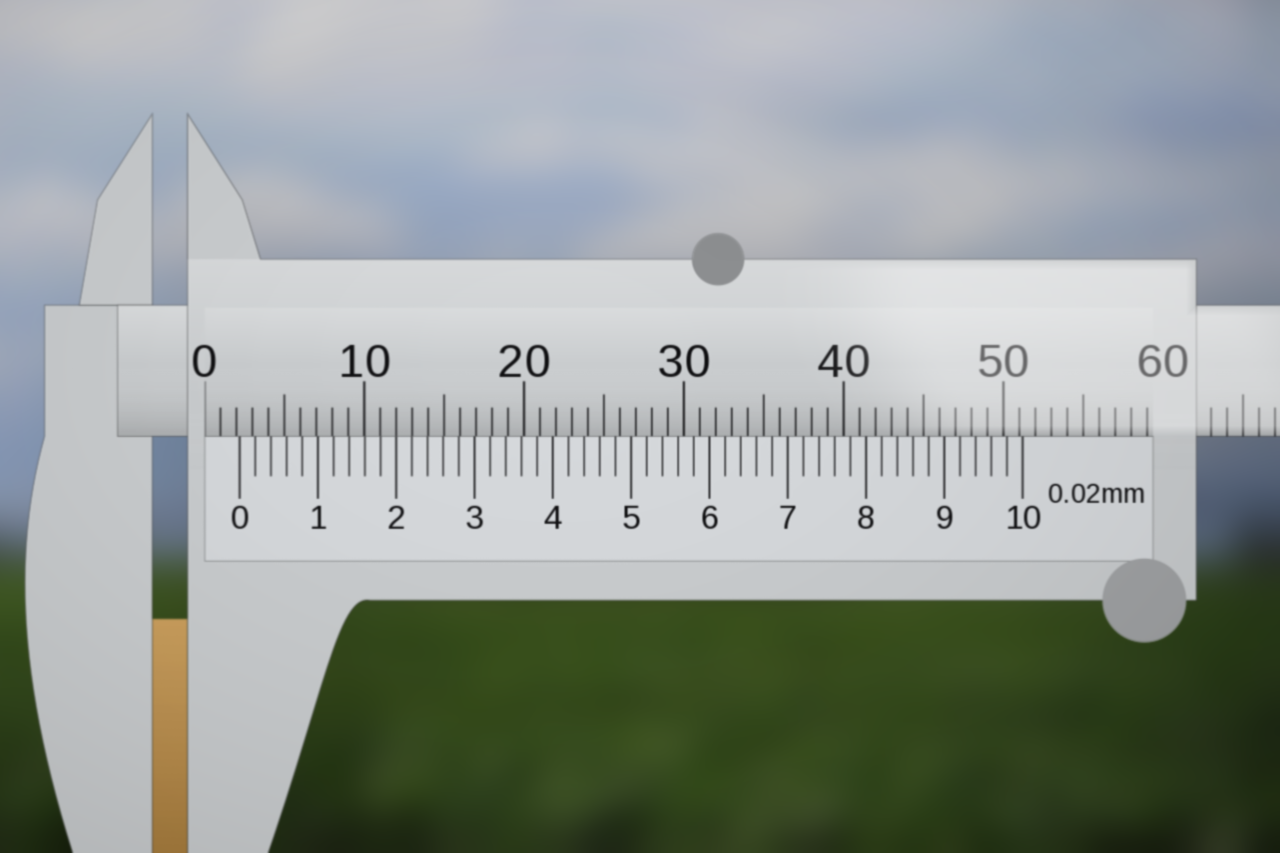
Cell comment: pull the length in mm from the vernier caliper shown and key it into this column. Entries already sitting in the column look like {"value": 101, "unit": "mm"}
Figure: {"value": 2.2, "unit": "mm"}
